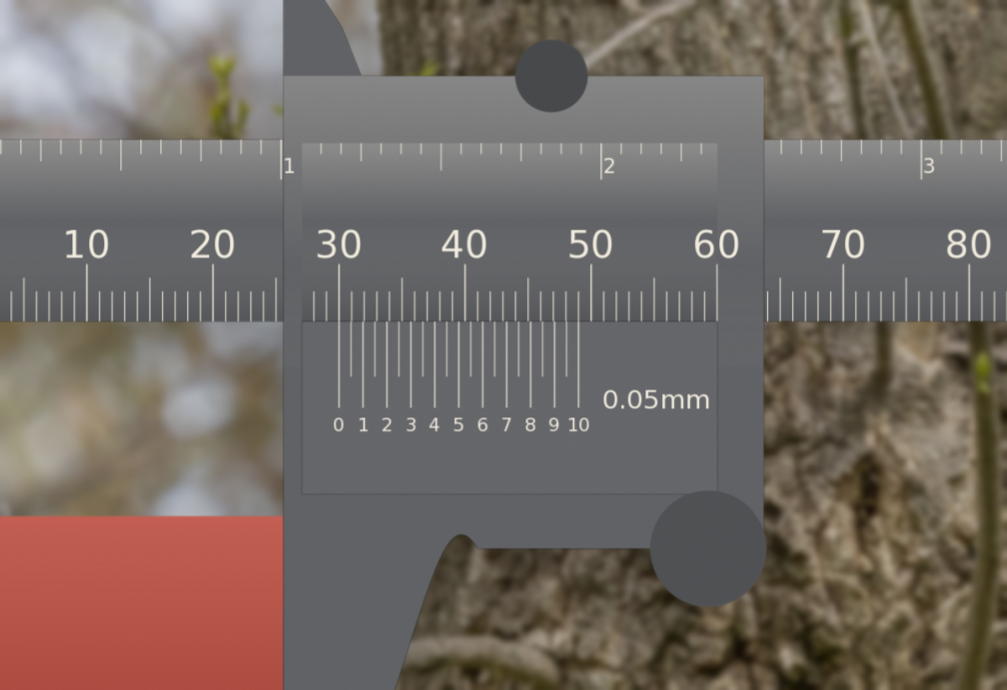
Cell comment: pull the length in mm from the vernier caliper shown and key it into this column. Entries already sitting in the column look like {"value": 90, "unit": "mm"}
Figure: {"value": 30.0, "unit": "mm"}
